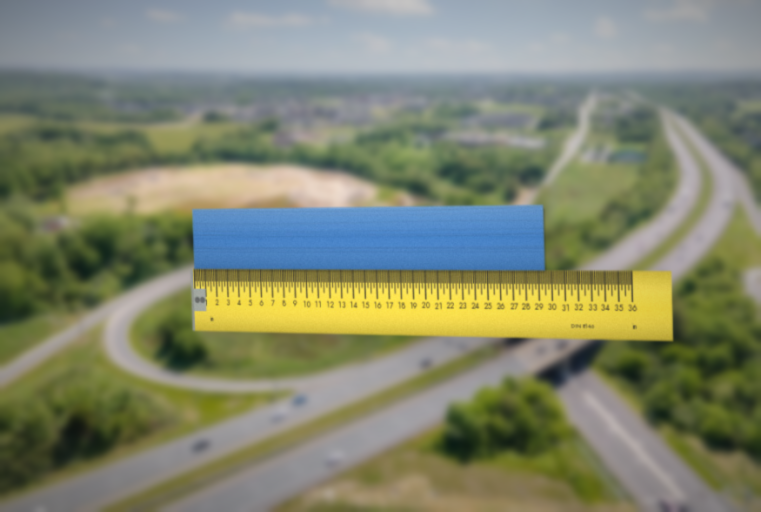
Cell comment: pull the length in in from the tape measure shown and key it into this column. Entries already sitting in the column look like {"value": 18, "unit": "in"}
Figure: {"value": 29.5, "unit": "in"}
